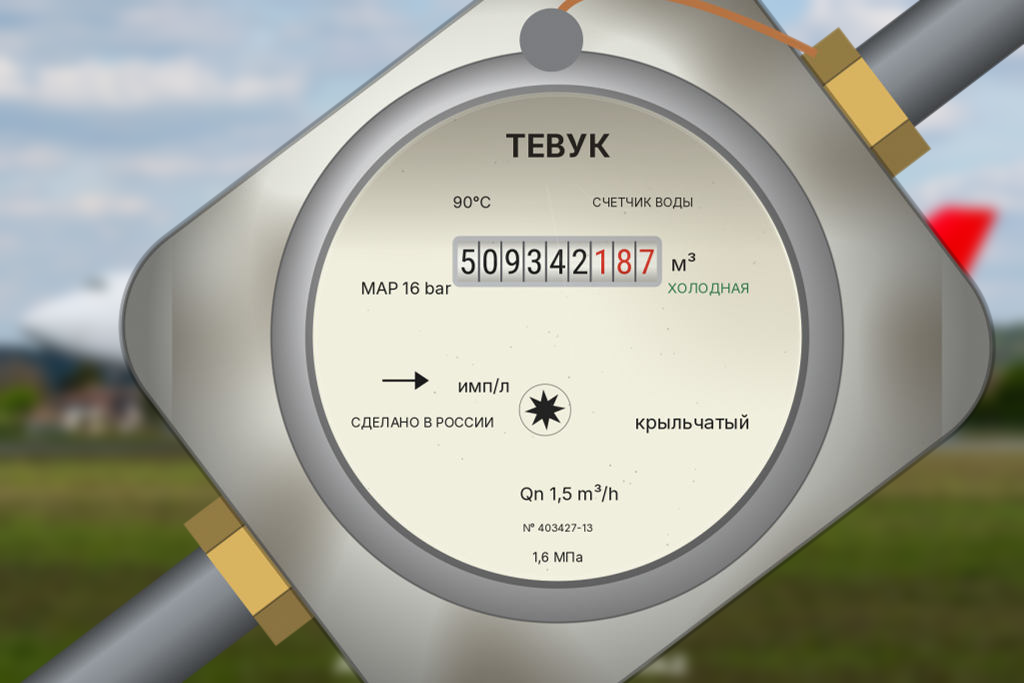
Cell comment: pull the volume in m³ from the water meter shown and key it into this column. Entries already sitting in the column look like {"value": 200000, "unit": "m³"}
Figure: {"value": 509342.187, "unit": "m³"}
